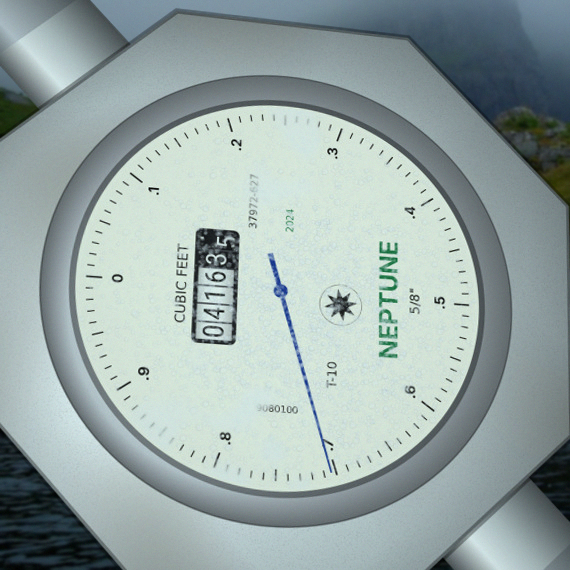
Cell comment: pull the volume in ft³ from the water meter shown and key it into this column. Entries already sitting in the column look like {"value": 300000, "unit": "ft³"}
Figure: {"value": 41634.70, "unit": "ft³"}
